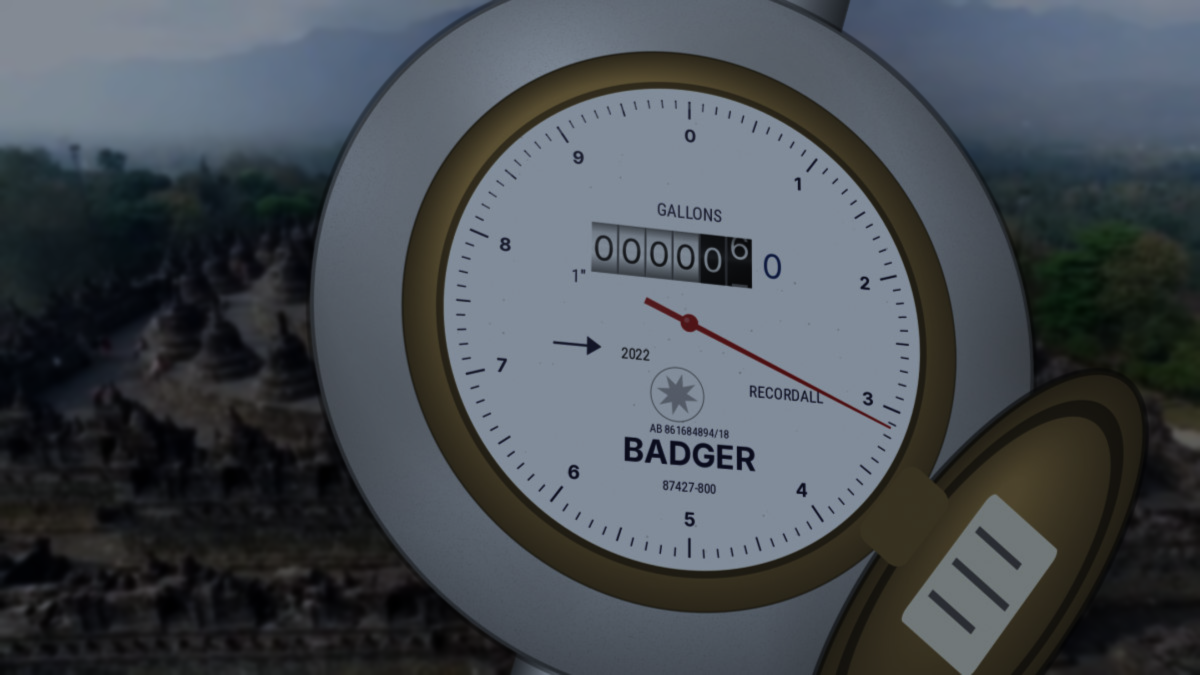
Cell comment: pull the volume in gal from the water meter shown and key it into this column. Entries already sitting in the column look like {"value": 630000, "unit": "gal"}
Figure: {"value": 63.1, "unit": "gal"}
